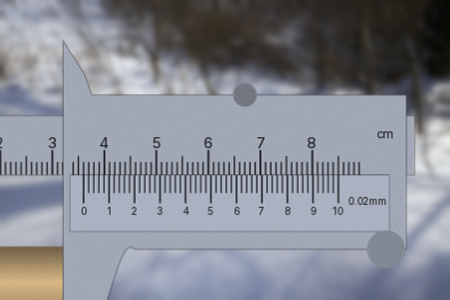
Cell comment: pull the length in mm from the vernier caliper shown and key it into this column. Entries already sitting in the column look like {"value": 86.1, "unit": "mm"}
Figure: {"value": 36.0, "unit": "mm"}
